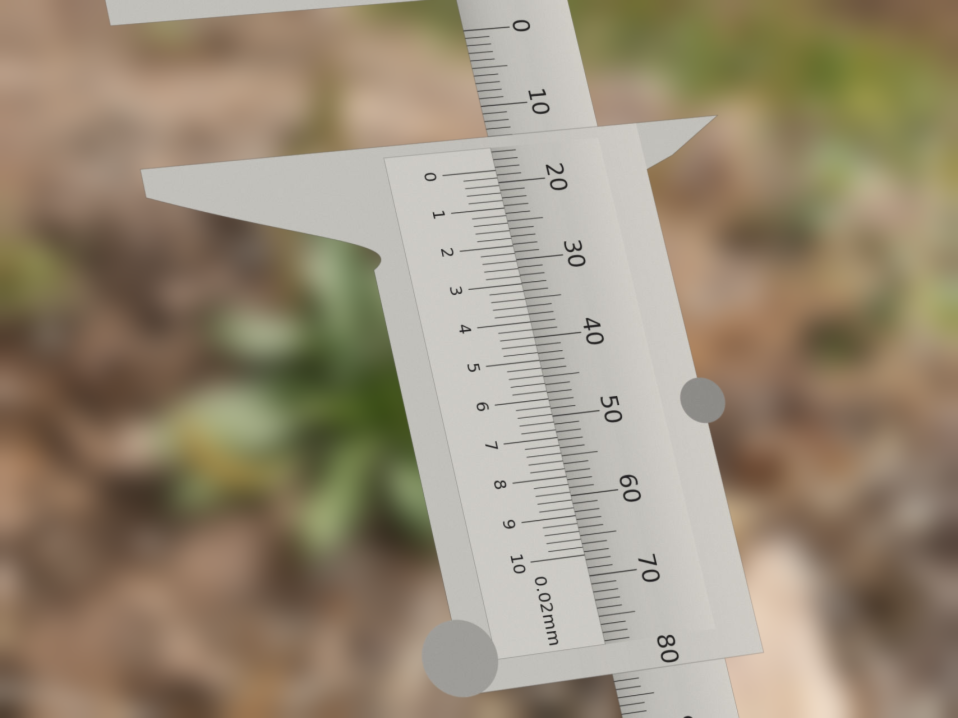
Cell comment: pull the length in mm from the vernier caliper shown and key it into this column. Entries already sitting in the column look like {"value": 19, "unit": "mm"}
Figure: {"value": 18.4, "unit": "mm"}
